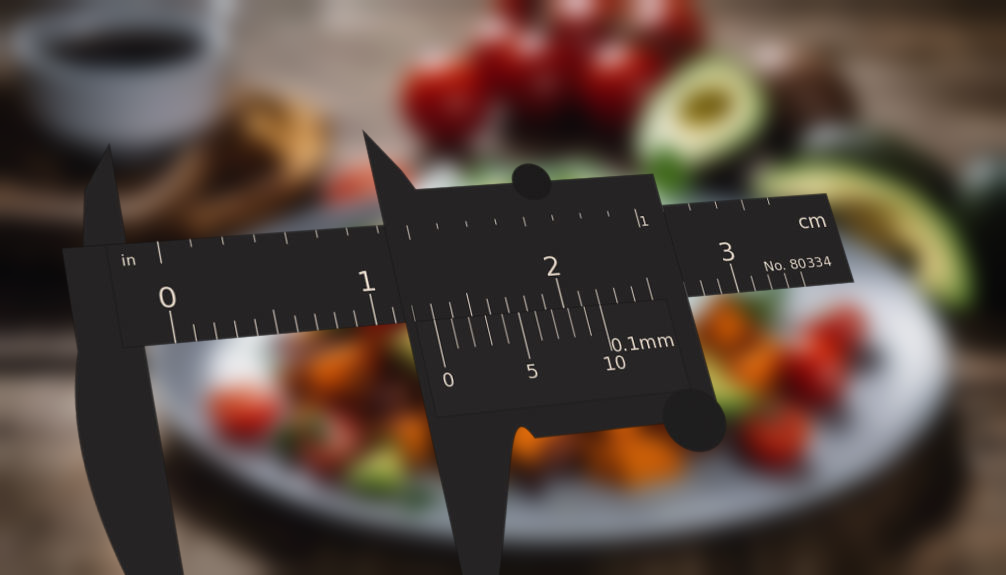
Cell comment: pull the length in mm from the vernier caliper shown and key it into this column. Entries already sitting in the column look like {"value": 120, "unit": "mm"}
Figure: {"value": 13.0, "unit": "mm"}
